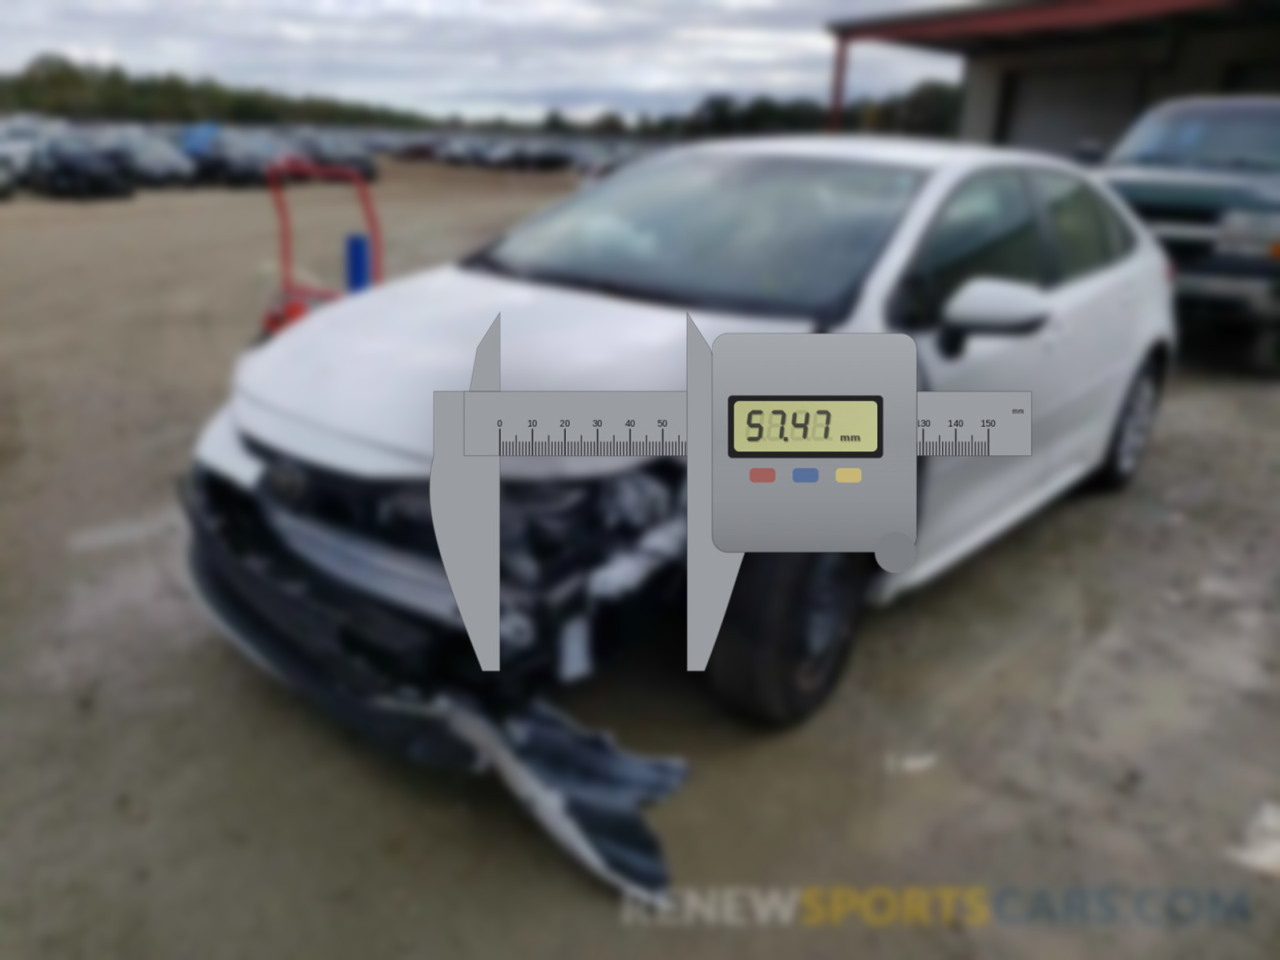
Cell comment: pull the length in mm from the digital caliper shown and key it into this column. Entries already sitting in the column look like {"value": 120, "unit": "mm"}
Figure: {"value": 57.47, "unit": "mm"}
